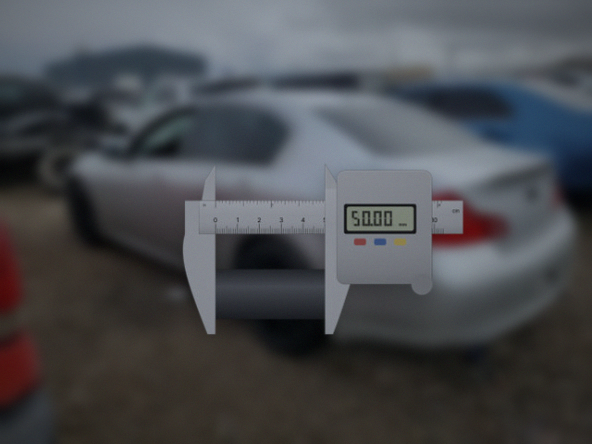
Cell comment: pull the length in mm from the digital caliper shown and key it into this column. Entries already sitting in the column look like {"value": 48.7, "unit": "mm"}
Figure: {"value": 50.00, "unit": "mm"}
